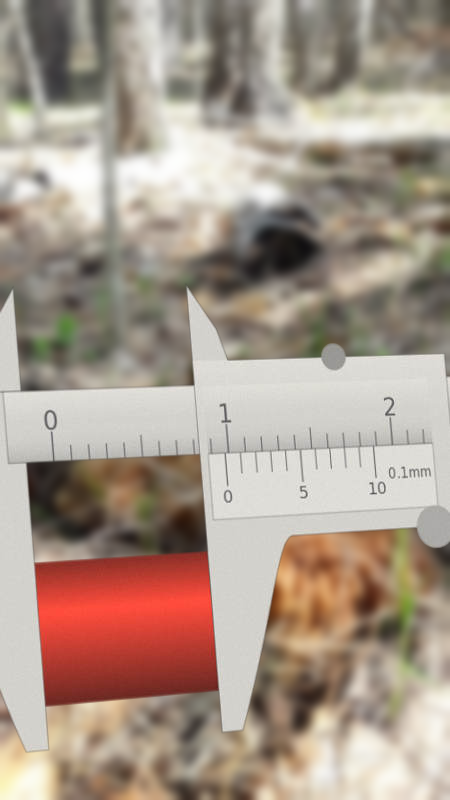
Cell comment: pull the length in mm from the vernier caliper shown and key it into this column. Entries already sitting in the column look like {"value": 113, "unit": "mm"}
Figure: {"value": 9.8, "unit": "mm"}
